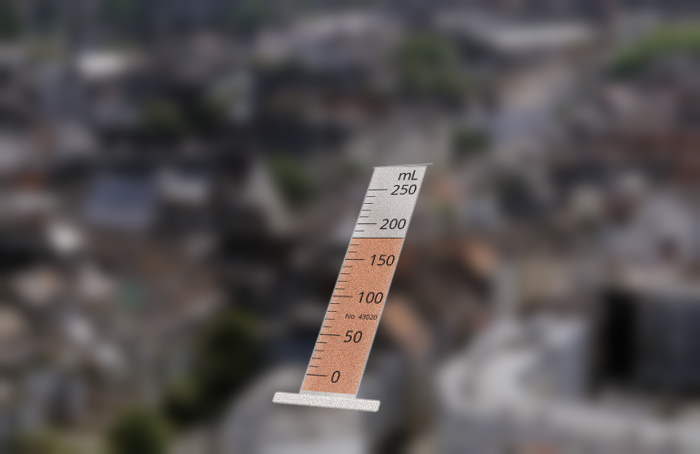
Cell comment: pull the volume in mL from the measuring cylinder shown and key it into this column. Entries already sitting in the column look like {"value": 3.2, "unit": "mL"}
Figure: {"value": 180, "unit": "mL"}
